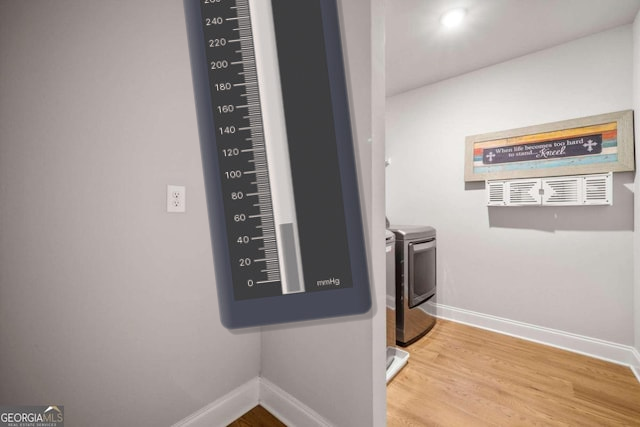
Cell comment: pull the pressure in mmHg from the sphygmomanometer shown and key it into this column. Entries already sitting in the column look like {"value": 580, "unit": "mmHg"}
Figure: {"value": 50, "unit": "mmHg"}
